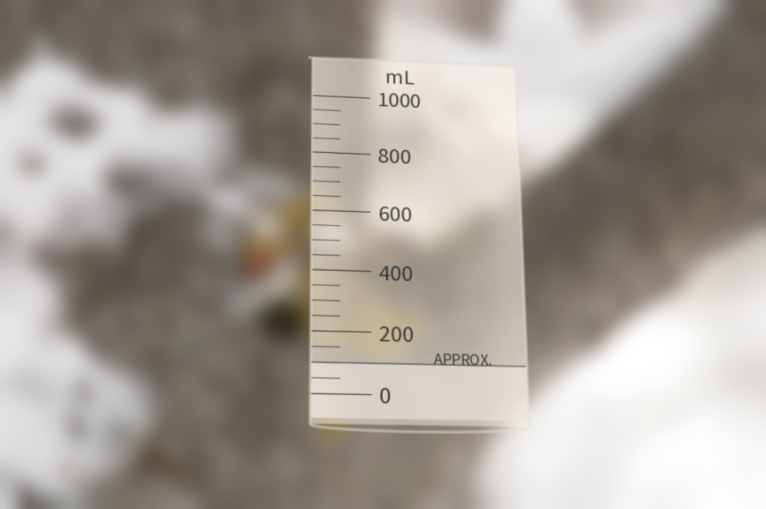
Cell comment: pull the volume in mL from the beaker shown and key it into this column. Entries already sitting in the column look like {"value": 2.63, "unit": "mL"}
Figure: {"value": 100, "unit": "mL"}
